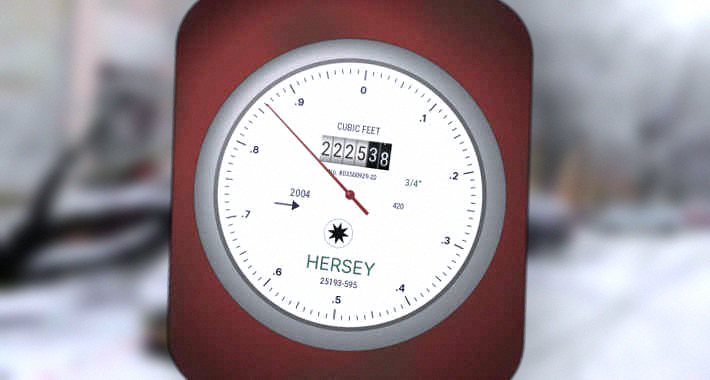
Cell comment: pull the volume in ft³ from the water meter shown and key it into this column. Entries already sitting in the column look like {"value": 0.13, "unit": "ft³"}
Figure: {"value": 222537.86, "unit": "ft³"}
